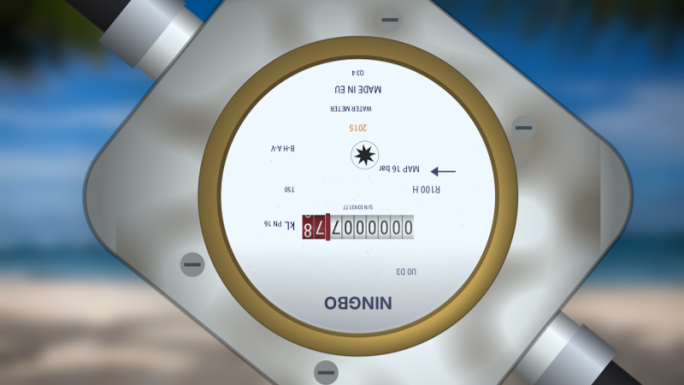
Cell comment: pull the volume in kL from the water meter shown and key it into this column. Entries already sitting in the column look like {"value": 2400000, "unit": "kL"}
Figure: {"value": 7.78, "unit": "kL"}
